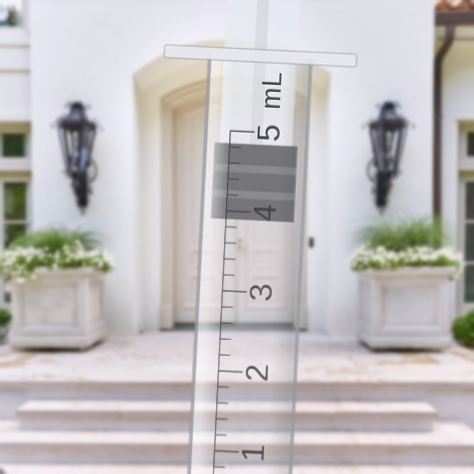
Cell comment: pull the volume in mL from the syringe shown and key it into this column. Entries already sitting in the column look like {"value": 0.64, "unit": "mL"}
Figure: {"value": 3.9, "unit": "mL"}
